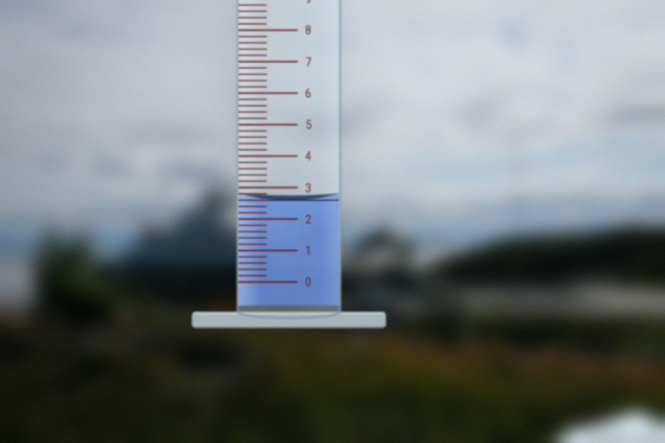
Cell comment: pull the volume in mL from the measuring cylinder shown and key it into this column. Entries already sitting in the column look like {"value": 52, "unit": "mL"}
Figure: {"value": 2.6, "unit": "mL"}
